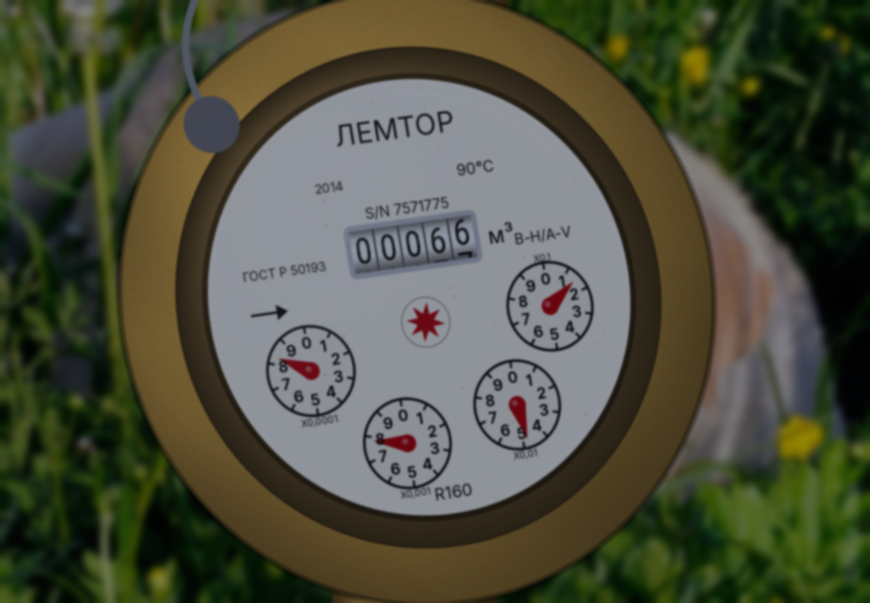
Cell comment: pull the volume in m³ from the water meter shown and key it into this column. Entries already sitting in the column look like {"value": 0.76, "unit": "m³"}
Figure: {"value": 66.1478, "unit": "m³"}
